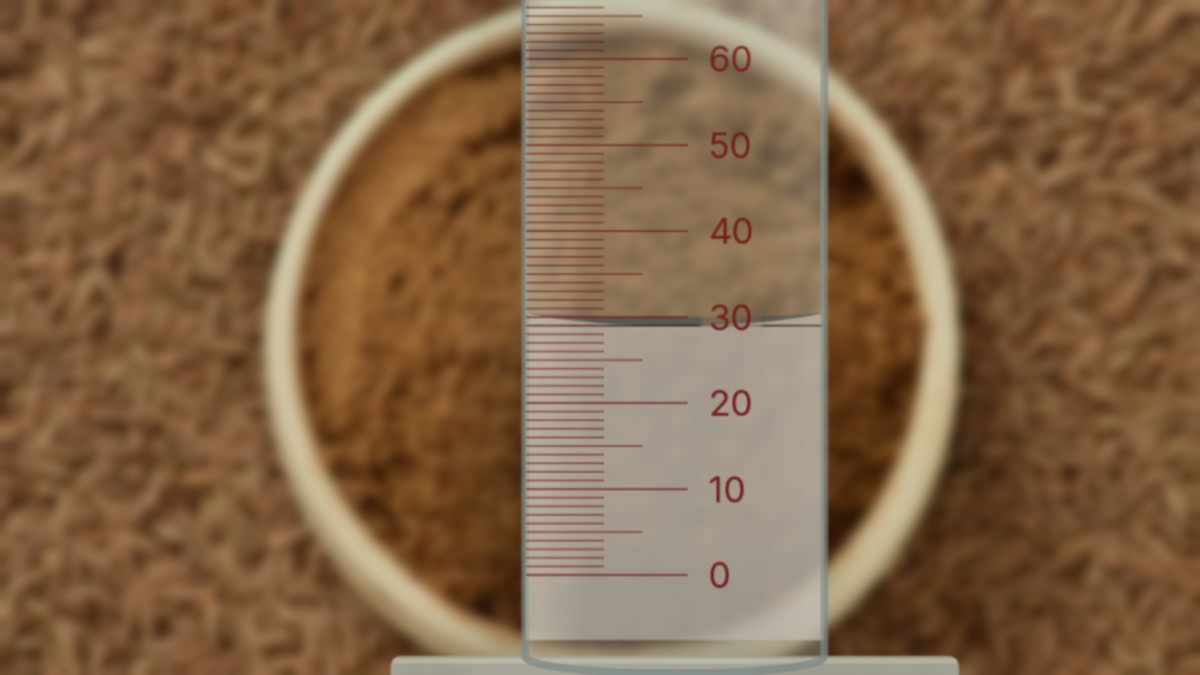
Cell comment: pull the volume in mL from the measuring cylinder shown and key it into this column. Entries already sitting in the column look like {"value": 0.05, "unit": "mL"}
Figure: {"value": 29, "unit": "mL"}
